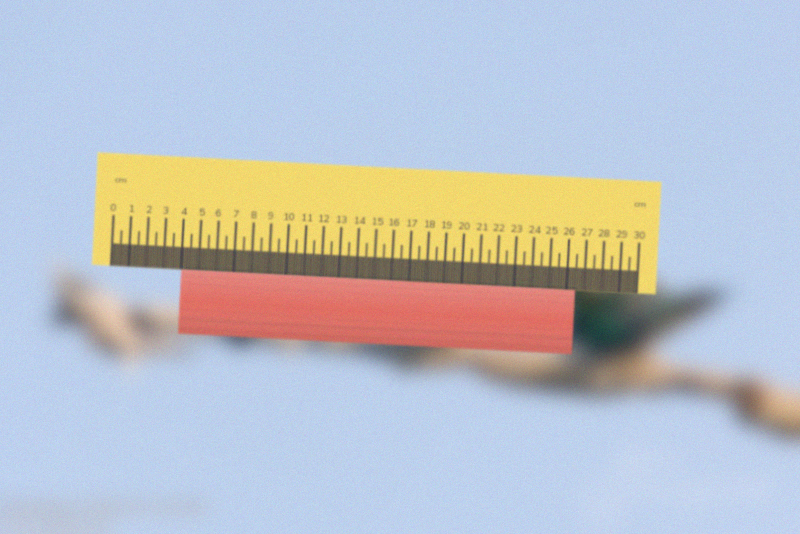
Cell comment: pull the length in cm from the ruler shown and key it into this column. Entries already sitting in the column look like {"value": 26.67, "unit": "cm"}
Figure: {"value": 22.5, "unit": "cm"}
